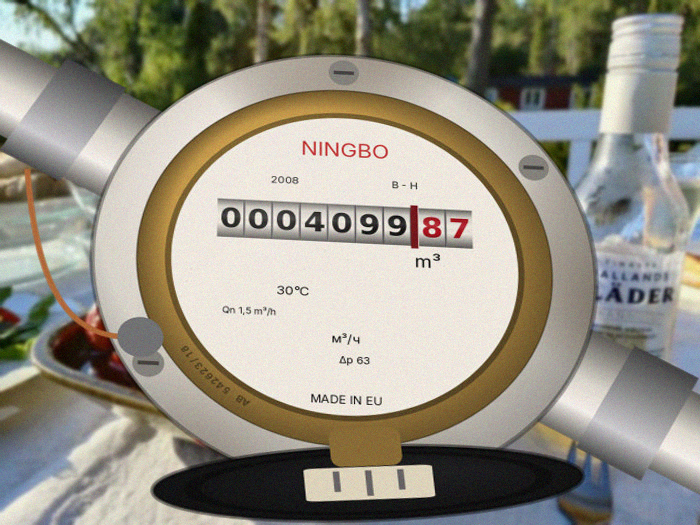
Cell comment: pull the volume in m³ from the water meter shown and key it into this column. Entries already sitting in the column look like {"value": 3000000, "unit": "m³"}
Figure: {"value": 4099.87, "unit": "m³"}
